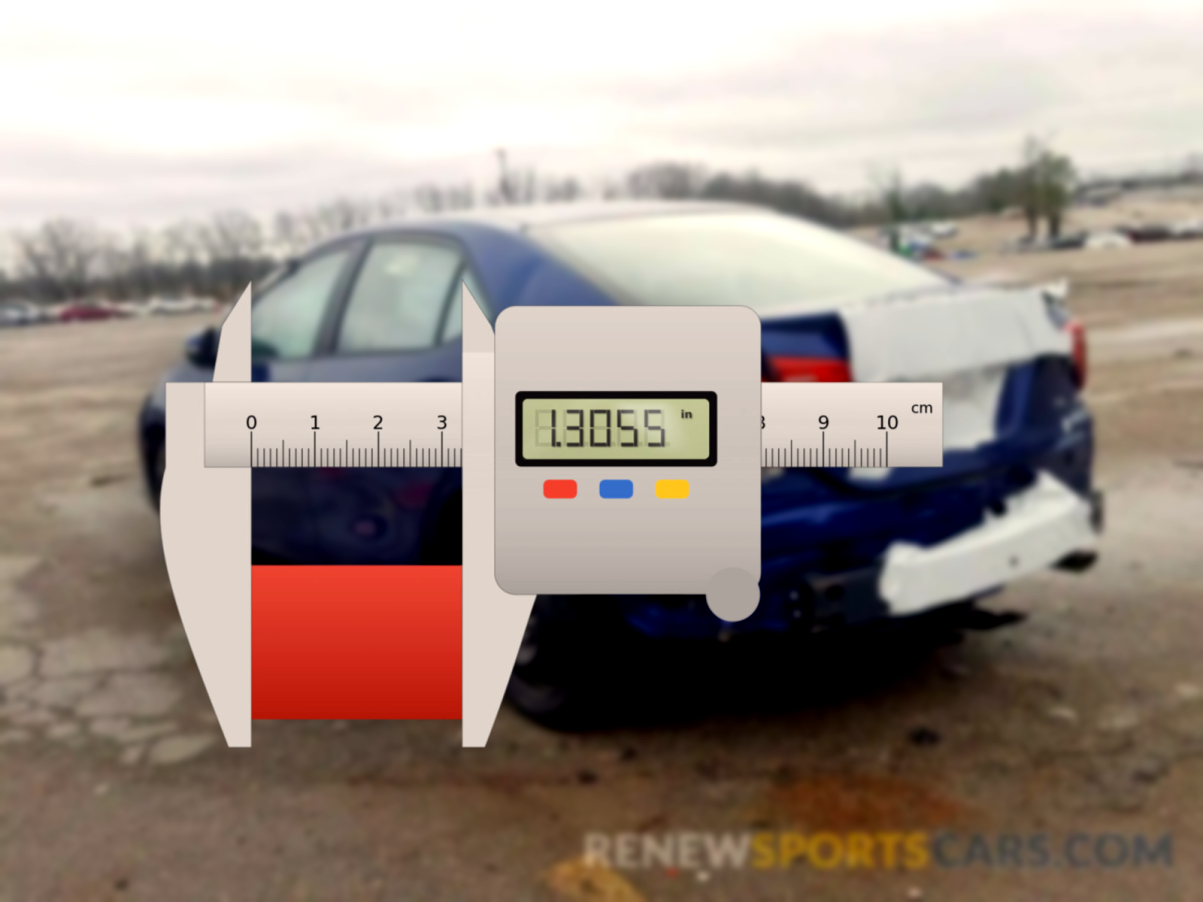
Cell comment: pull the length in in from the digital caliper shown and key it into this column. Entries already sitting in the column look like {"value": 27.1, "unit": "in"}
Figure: {"value": 1.3055, "unit": "in"}
